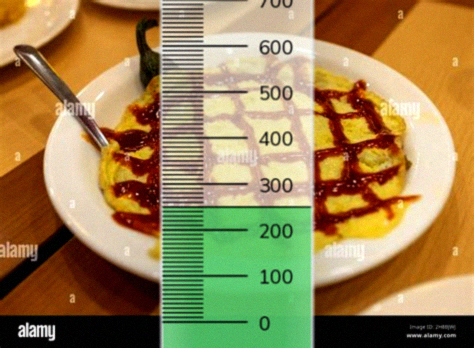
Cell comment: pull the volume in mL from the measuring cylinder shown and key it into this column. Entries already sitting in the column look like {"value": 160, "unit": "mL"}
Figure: {"value": 250, "unit": "mL"}
